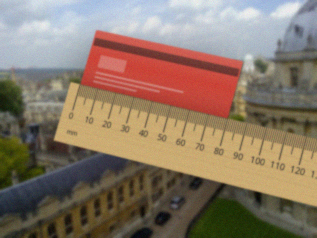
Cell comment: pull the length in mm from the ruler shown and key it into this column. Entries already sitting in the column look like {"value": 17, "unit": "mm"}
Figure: {"value": 80, "unit": "mm"}
